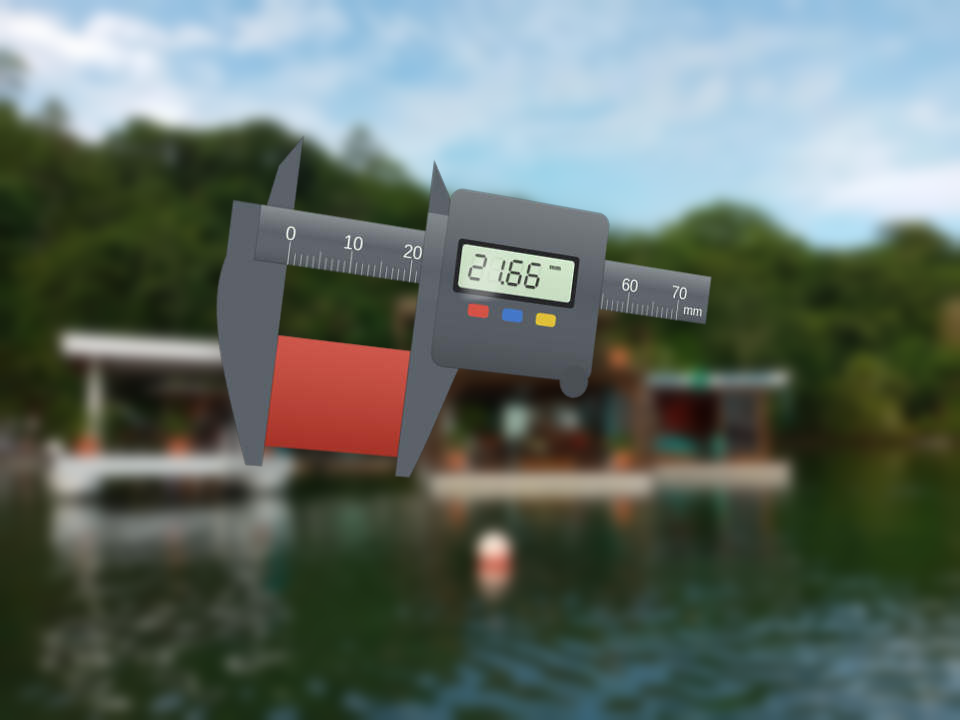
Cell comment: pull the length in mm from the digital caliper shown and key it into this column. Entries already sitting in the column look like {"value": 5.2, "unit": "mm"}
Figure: {"value": 21.66, "unit": "mm"}
